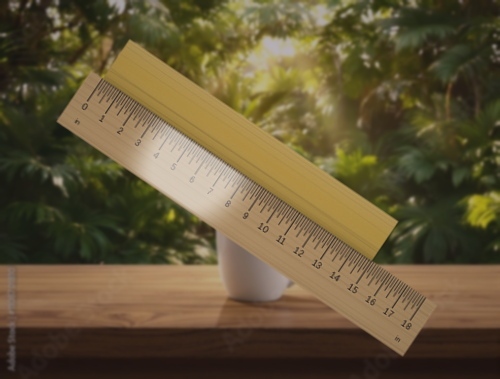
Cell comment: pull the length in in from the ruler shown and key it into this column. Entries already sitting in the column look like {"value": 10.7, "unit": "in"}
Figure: {"value": 15, "unit": "in"}
